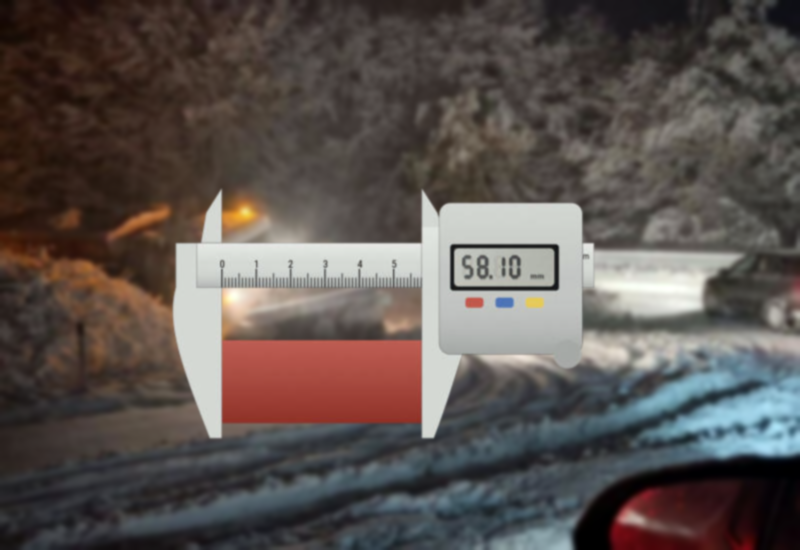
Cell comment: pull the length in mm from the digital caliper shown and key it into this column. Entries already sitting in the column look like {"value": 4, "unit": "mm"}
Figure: {"value": 58.10, "unit": "mm"}
